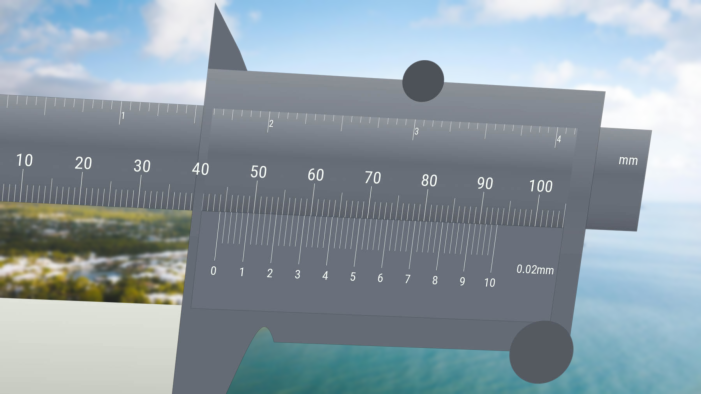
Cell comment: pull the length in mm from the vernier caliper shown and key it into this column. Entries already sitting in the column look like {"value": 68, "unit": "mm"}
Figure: {"value": 44.2, "unit": "mm"}
